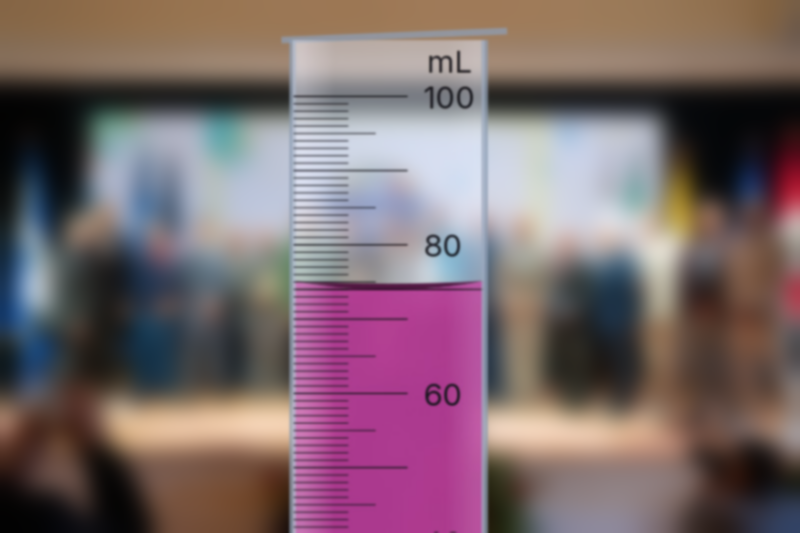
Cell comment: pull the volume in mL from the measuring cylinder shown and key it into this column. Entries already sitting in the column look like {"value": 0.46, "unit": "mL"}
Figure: {"value": 74, "unit": "mL"}
